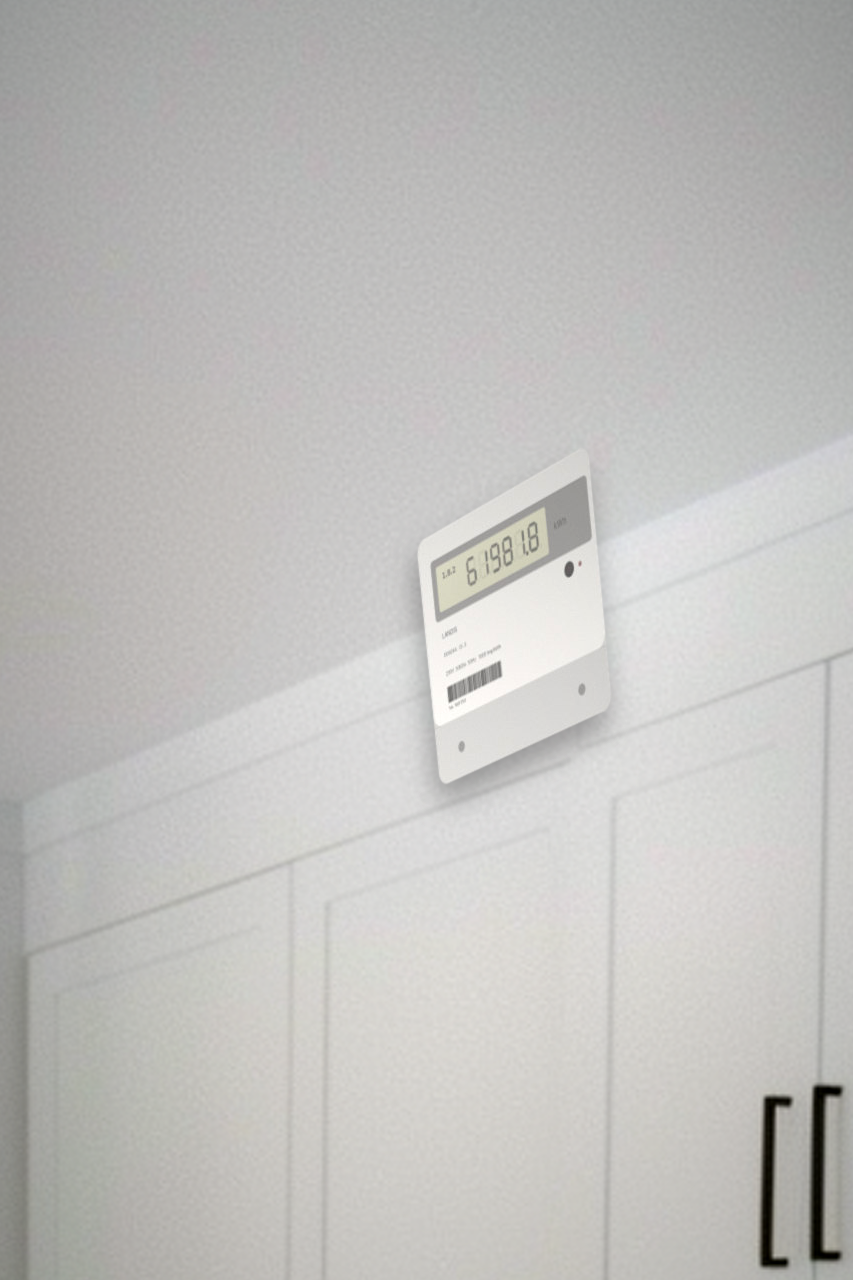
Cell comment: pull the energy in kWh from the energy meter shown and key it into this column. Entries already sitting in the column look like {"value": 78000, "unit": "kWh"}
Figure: {"value": 61981.8, "unit": "kWh"}
